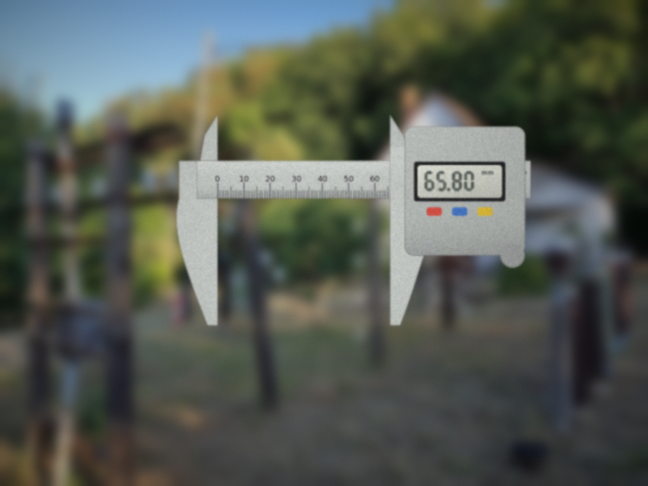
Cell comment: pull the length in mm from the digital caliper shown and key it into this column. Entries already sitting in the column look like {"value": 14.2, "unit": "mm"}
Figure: {"value": 65.80, "unit": "mm"}
